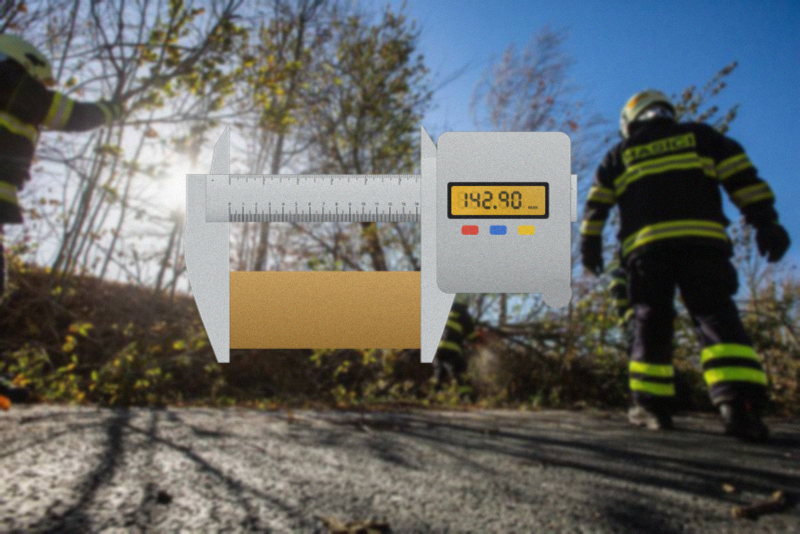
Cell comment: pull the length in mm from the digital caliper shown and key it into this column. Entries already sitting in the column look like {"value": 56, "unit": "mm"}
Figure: {"value": 142.90, "unit": "mm"}
